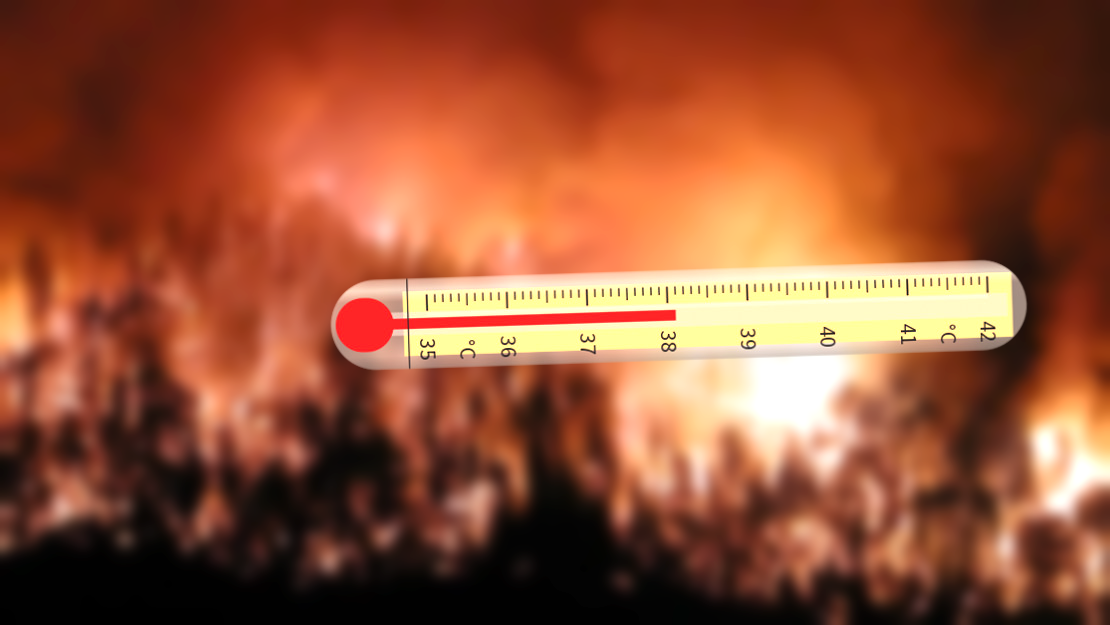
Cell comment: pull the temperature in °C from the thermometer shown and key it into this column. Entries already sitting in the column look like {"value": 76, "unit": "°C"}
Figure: {"value": 38.1, "unit": "°C"}
